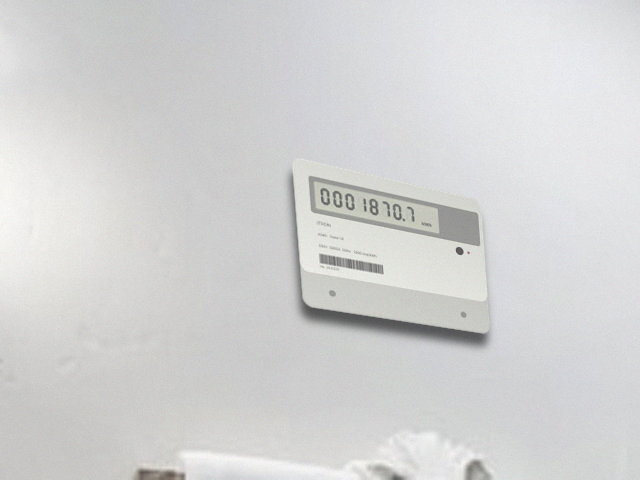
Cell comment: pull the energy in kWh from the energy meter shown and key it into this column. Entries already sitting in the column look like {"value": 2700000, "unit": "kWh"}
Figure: {"value": 1870.7, "unit": "kWh"}
